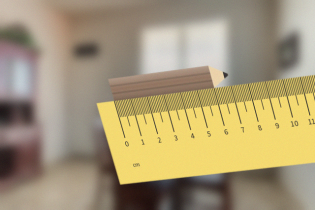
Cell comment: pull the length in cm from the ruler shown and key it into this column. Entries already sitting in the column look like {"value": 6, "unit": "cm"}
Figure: {"value": 7, "unit": "cm"}
